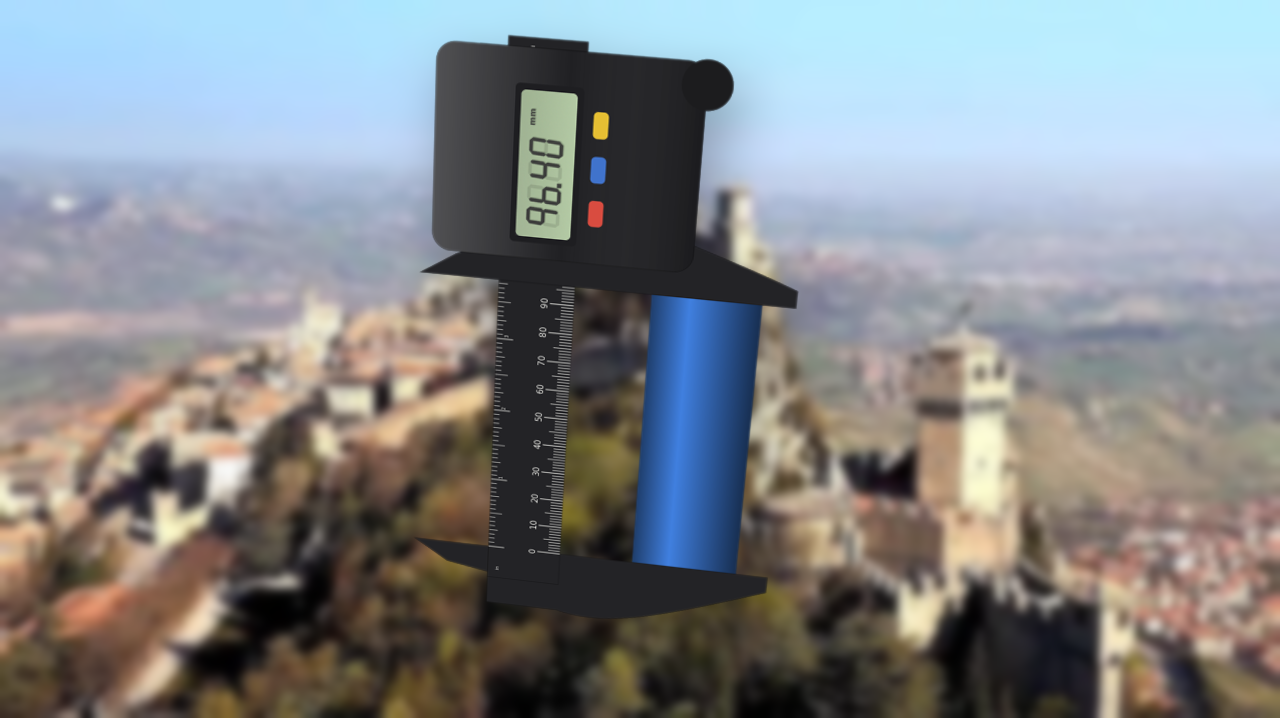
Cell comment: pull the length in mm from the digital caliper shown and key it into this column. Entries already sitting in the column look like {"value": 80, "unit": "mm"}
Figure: {"value": 96.40, "unit": "mm"}
